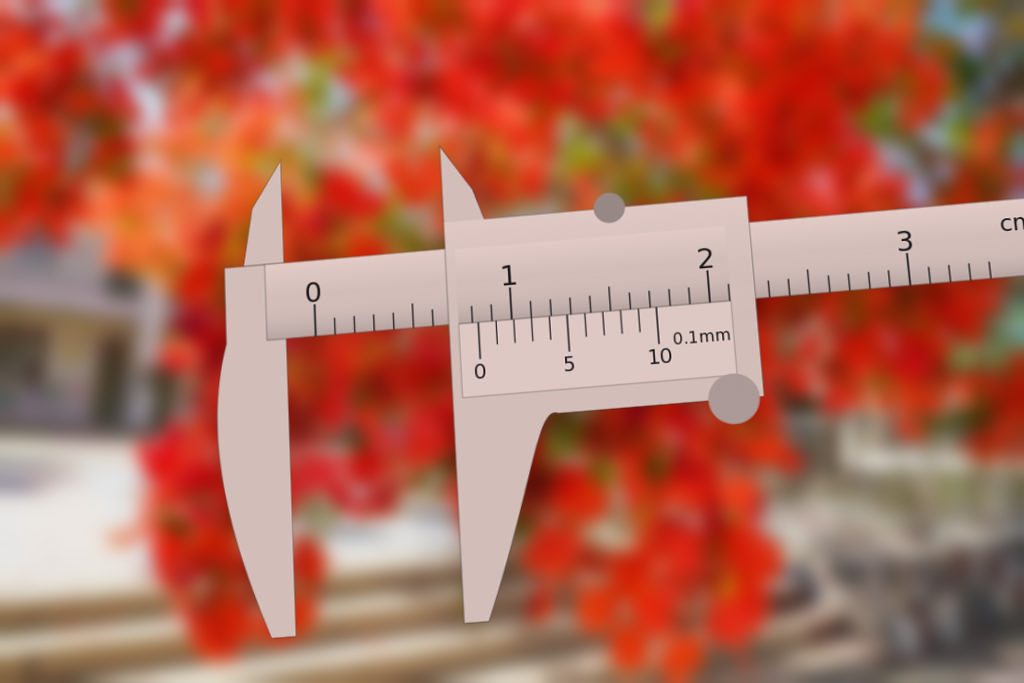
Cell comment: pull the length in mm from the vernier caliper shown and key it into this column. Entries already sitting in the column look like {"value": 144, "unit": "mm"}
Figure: {"value": 8.3, "unit": "mm"}
